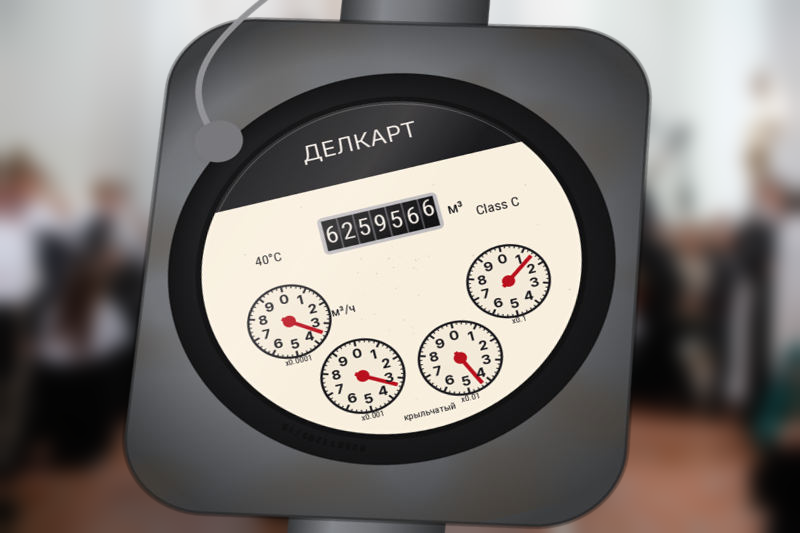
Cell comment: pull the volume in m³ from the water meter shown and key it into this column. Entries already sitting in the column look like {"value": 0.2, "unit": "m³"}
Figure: {"value": 6259566.1433, "unit": "m³"}
